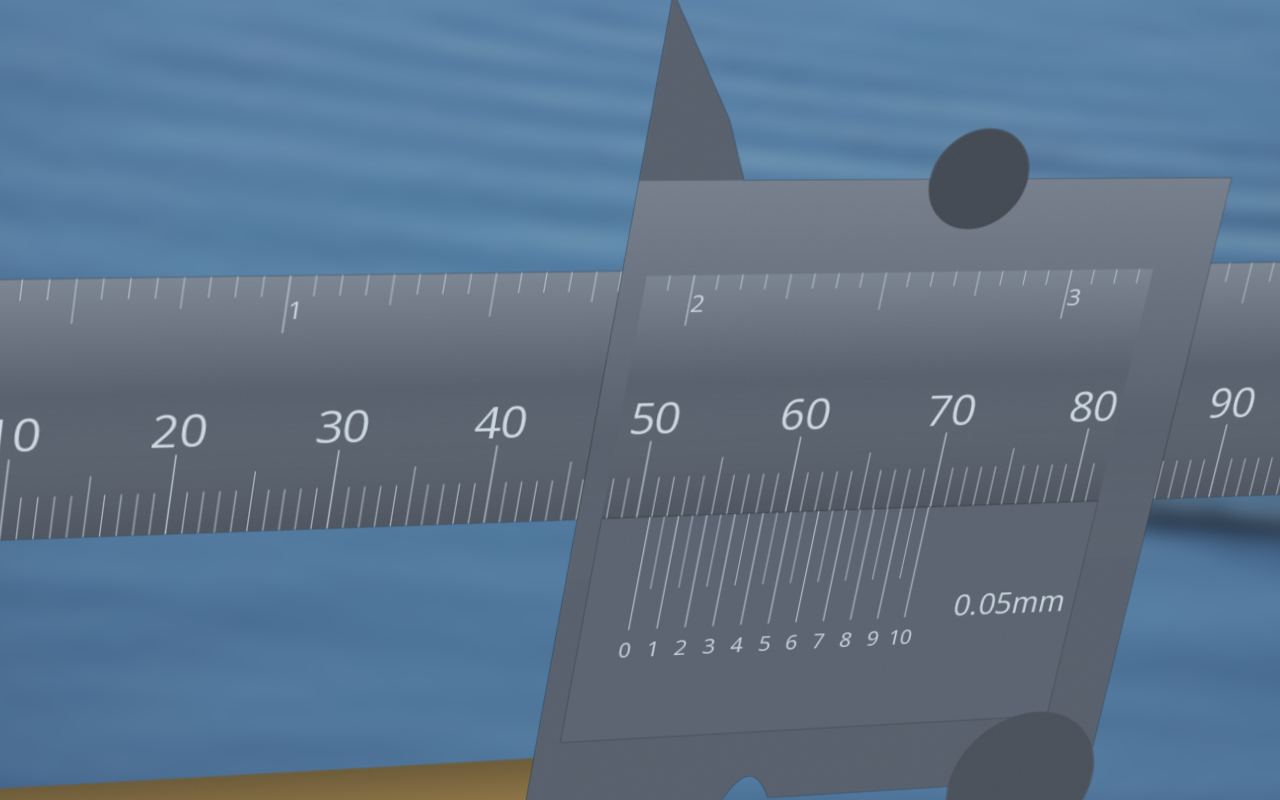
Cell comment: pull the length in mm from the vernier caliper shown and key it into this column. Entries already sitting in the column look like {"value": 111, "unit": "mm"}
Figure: {"value": 50.9, "unit": "mm"}
